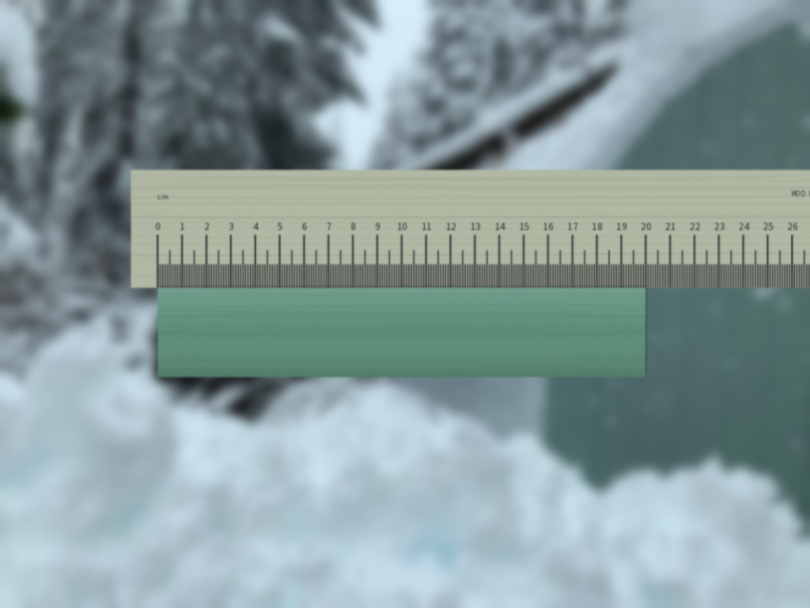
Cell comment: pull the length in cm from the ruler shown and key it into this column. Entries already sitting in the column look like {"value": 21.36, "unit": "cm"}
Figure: {"value": 20, "unit": "cm"}
